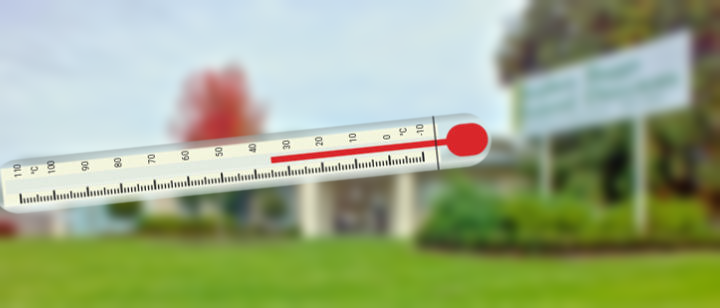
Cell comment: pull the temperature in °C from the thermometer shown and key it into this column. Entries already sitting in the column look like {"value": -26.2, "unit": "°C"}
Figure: {"value": 35, "unit": "°C"}
